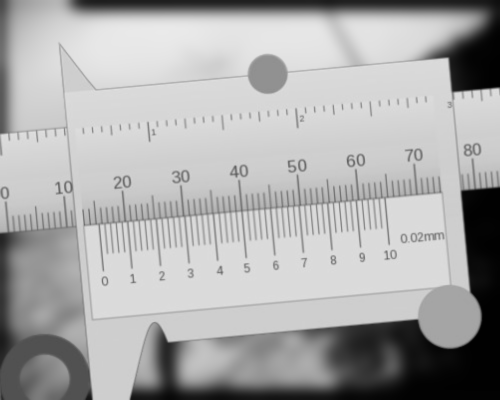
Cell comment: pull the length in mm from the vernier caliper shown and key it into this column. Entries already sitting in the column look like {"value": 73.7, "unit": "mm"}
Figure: {"value": 15.5, "unit": "mm"}
